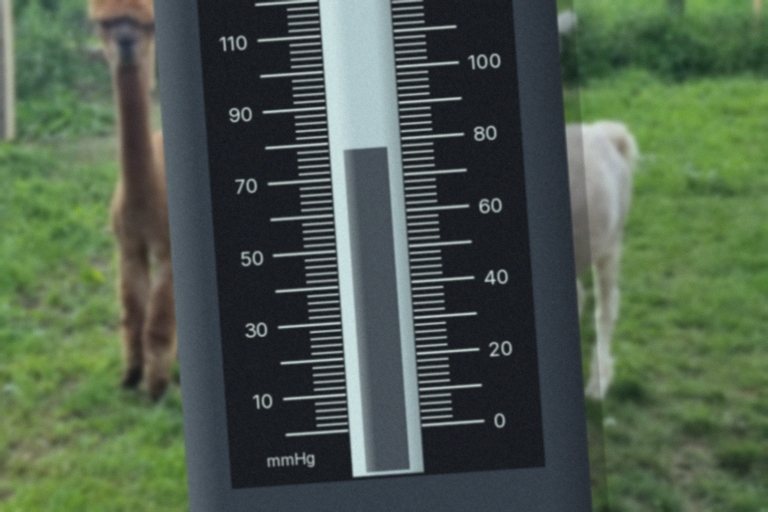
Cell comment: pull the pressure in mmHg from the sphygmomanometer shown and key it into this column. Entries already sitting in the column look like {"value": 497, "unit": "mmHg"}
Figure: {"value": 78, "unit": "mmHg"}
